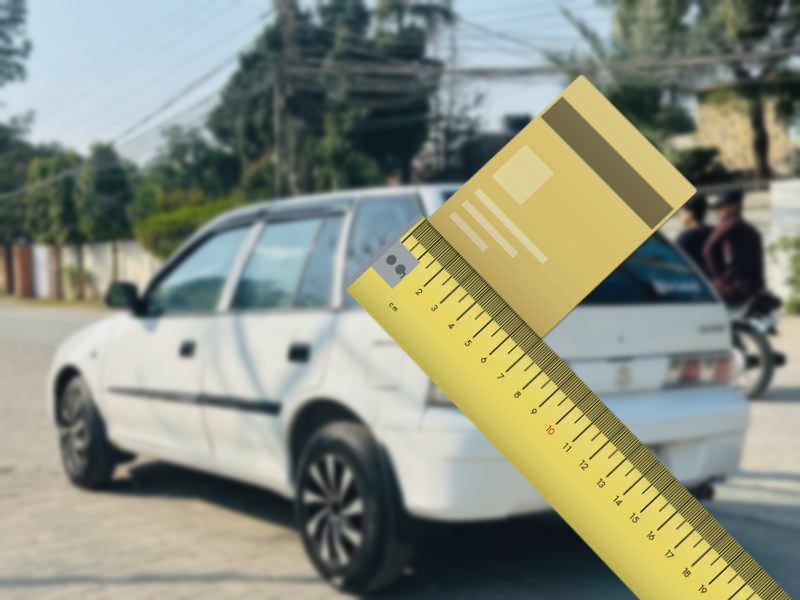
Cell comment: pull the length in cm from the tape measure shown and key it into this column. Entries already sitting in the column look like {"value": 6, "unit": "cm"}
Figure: {"value": 7, "unit": "cm"}
